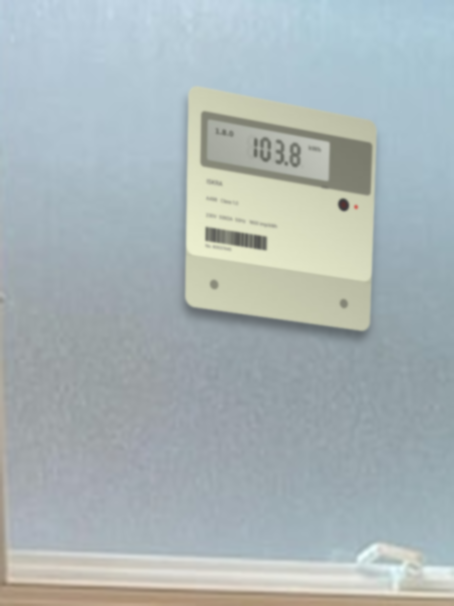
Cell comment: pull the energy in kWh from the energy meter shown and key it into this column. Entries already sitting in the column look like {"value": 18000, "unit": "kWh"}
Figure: {"value": 103.8, "unit": "kWh"}
